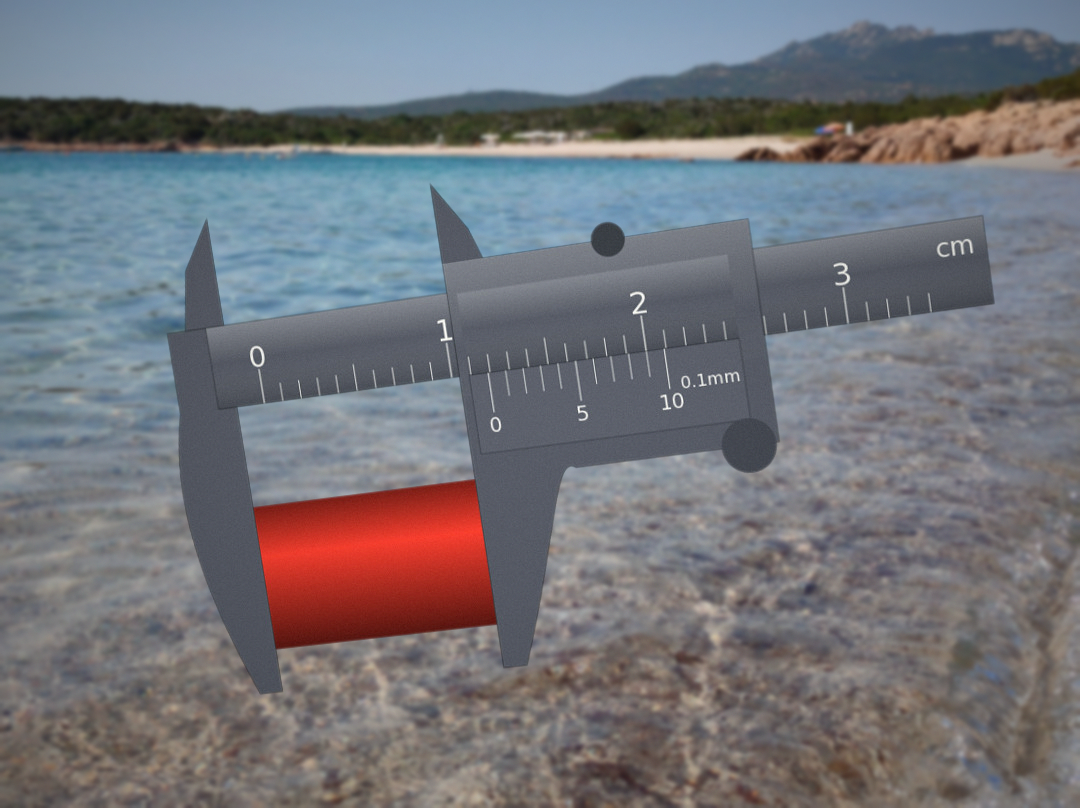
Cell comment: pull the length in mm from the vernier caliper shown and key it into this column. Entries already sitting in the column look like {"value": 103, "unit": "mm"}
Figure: {"value": 11.9, "unit": "mm"}
